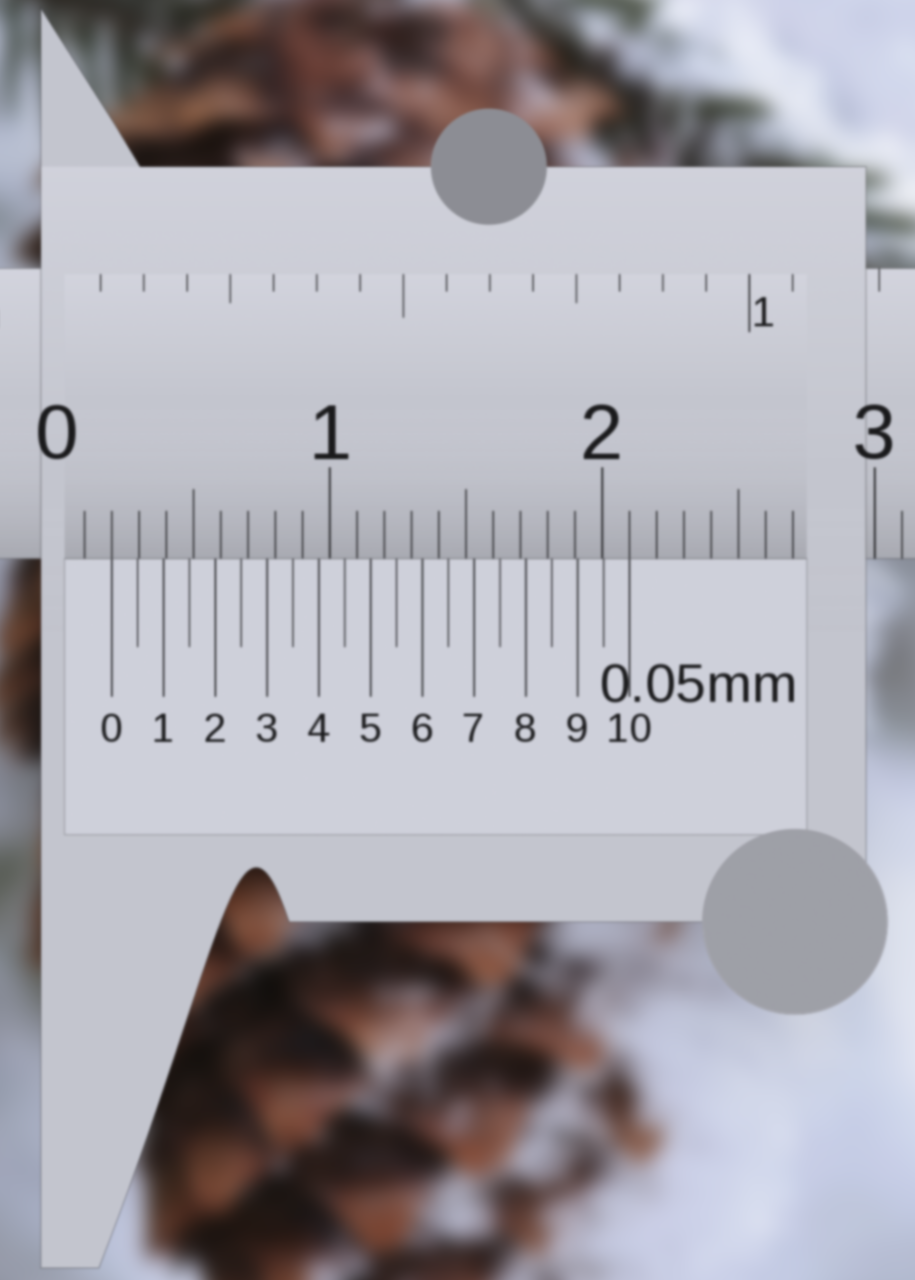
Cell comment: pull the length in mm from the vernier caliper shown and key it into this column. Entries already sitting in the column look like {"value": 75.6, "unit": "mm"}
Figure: {"value": 2.0, "unit": "mm"}
